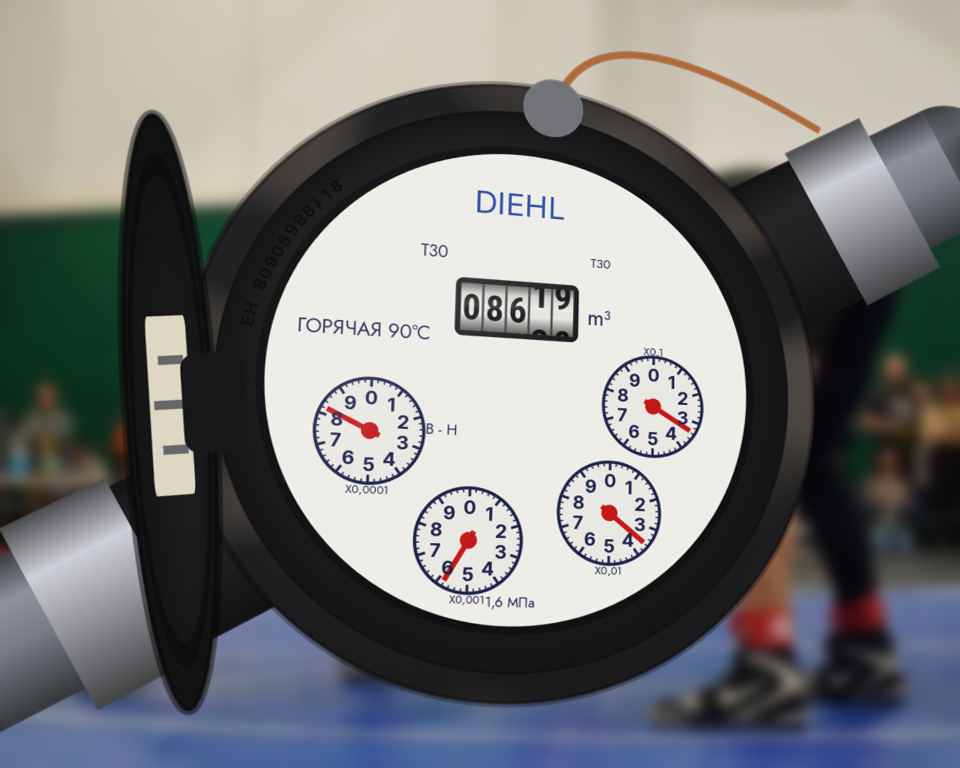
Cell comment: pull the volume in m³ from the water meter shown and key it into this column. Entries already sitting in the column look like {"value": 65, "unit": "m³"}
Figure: {"value": 8619.3358, "unit": "m³"}
